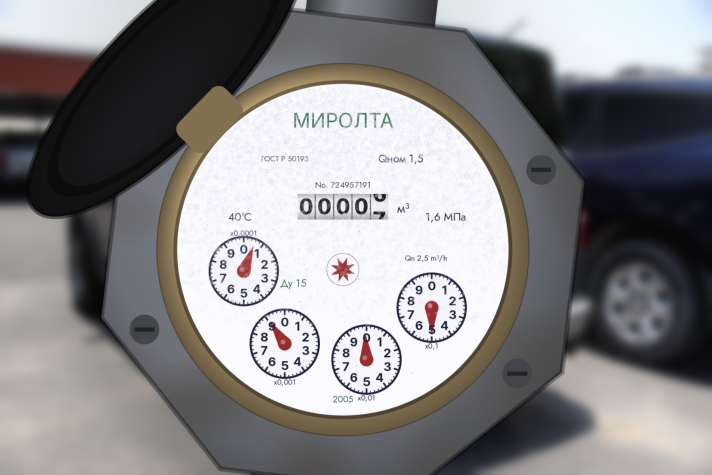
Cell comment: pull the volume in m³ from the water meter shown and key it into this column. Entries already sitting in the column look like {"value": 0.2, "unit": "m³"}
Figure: {"value": 6.4990, "unit": "m³"}
